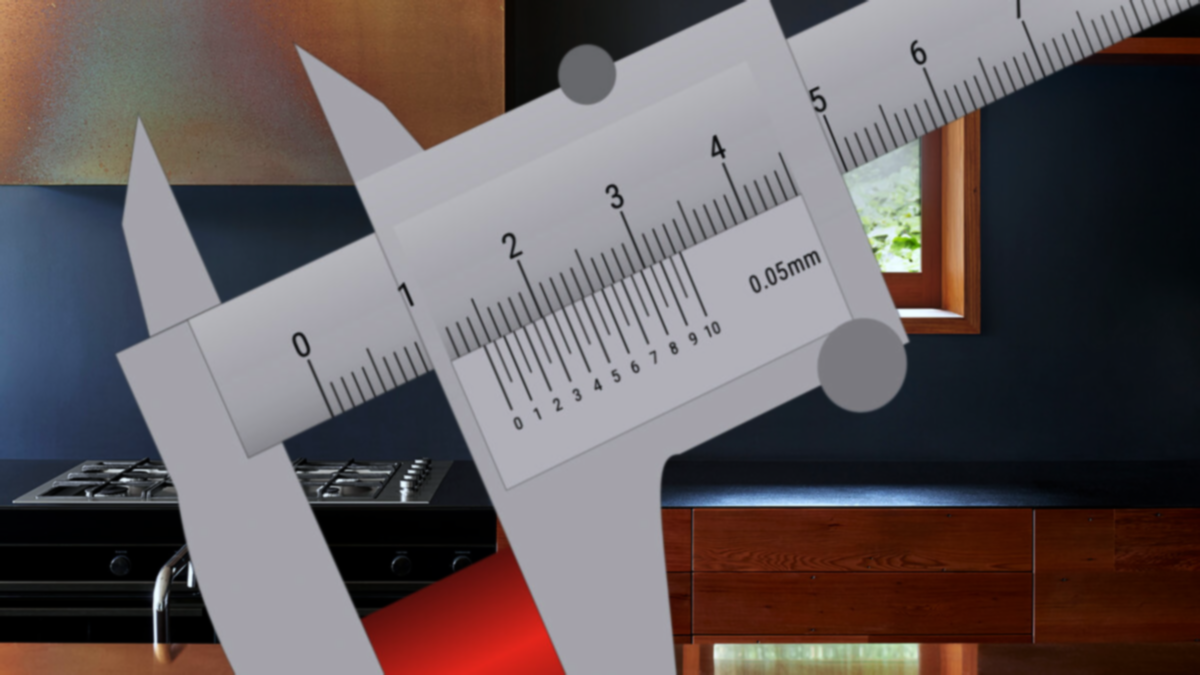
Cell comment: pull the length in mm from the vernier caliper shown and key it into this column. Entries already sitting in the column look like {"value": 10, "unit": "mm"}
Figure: {"value": 14.4, "unit": "mm"}
